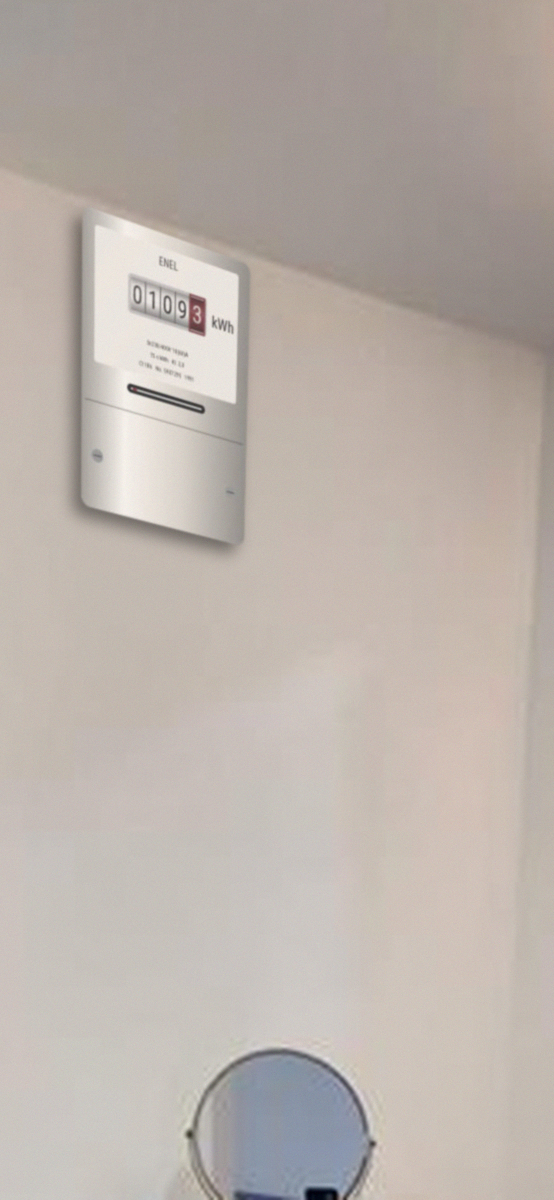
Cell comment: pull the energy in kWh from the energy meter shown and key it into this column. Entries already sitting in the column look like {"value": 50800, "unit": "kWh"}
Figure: {"value": 109.3, "unit": "kWh"}
